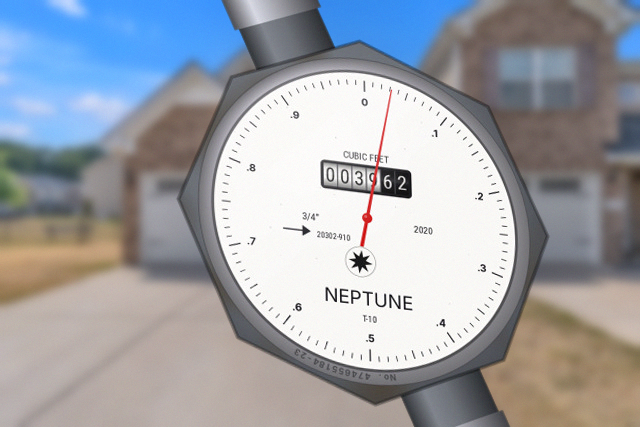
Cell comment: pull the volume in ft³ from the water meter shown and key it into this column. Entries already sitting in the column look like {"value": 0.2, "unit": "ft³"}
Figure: {"value": 3962.03, "unit": "ft³"}
